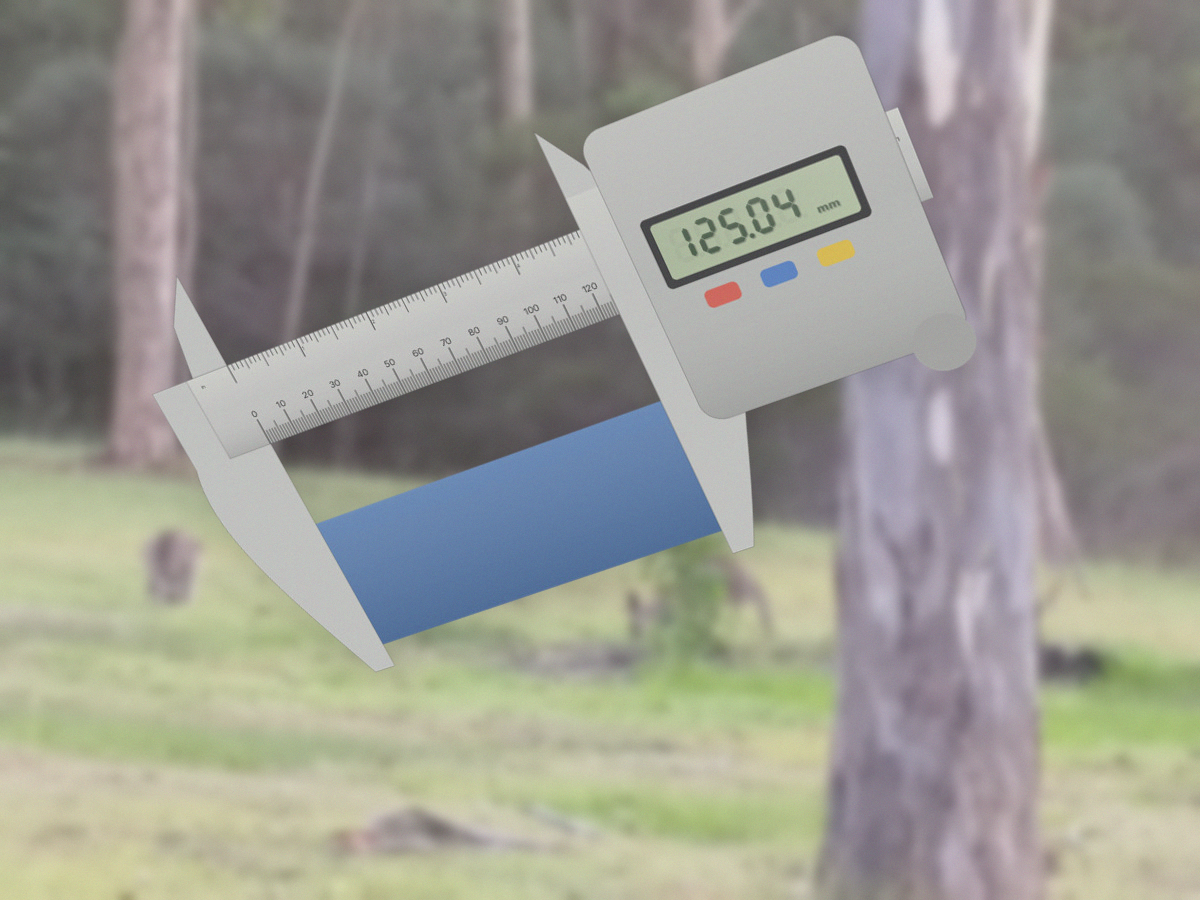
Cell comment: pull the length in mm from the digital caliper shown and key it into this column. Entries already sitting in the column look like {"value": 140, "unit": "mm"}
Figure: {"value": 125.04, "unit": "mm"}
